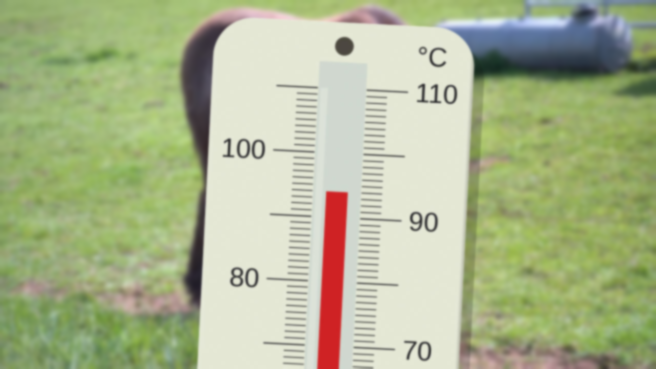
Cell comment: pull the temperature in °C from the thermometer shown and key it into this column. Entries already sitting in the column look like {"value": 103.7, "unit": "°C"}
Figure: {"value": 94, "unit": "°C"}
